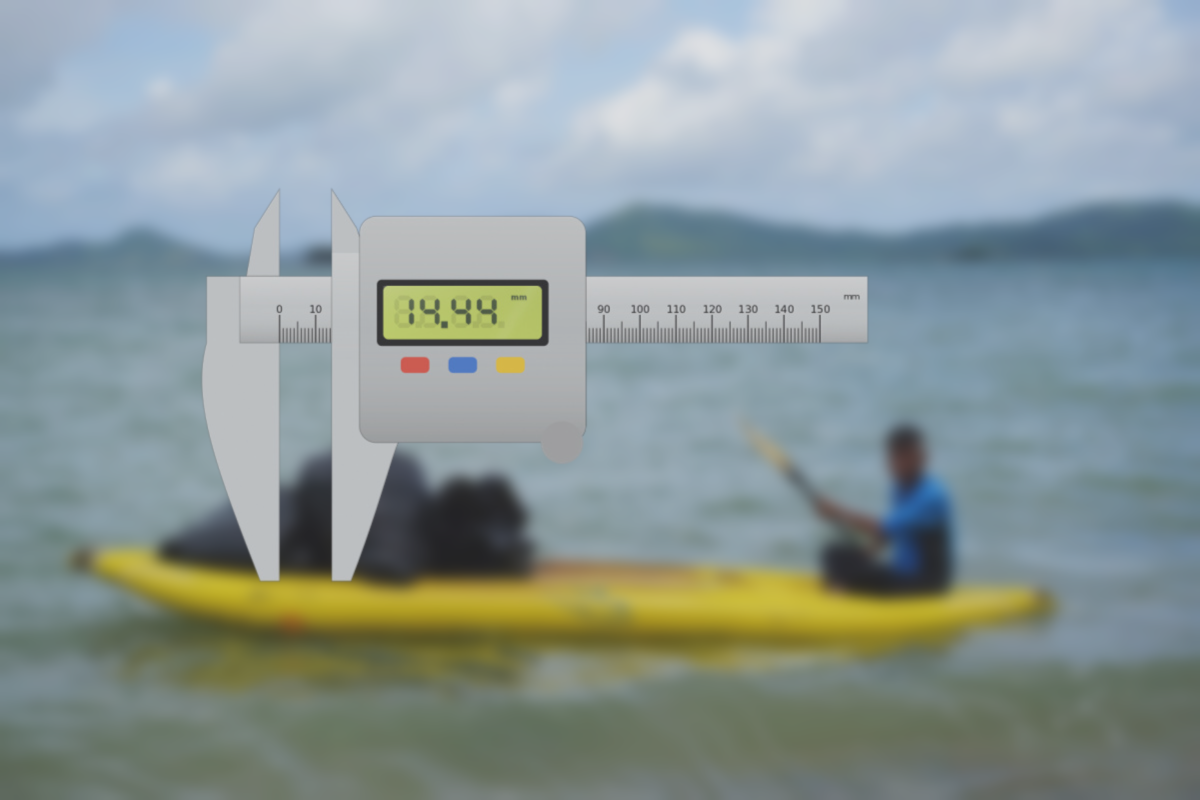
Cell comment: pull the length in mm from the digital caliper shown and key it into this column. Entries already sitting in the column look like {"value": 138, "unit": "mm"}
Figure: {"value": 14.44, "unit": "mm"}
